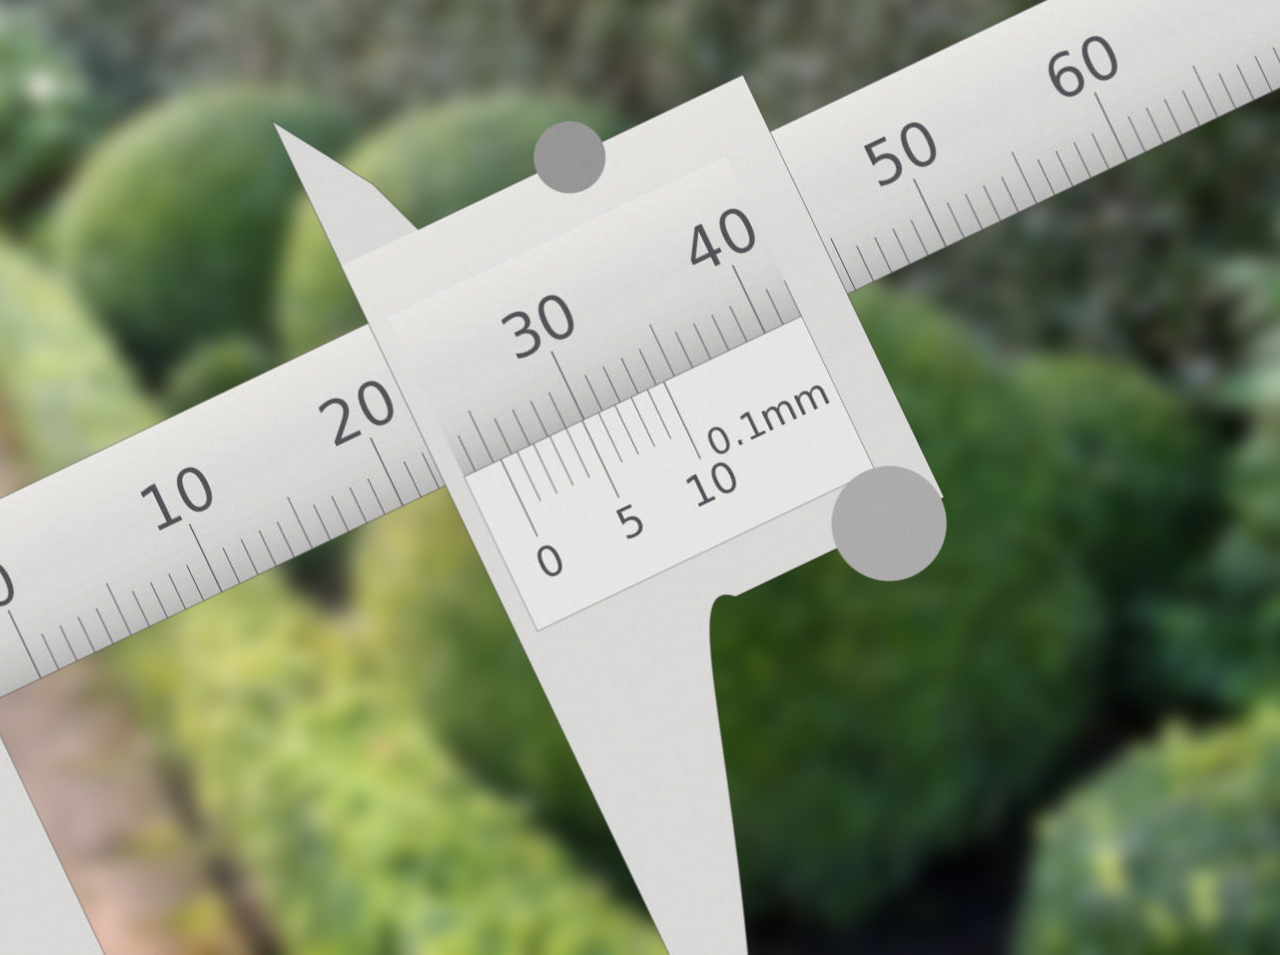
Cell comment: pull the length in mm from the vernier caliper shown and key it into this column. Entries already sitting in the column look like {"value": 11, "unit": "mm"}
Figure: {"value": 25.4, "unit": "mm"}
